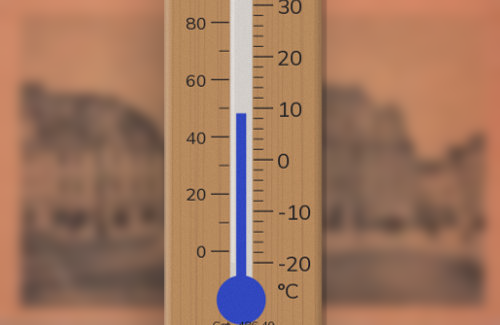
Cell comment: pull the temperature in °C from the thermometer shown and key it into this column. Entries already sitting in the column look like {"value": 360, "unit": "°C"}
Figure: {"value": 9, "unit": "°C"}
